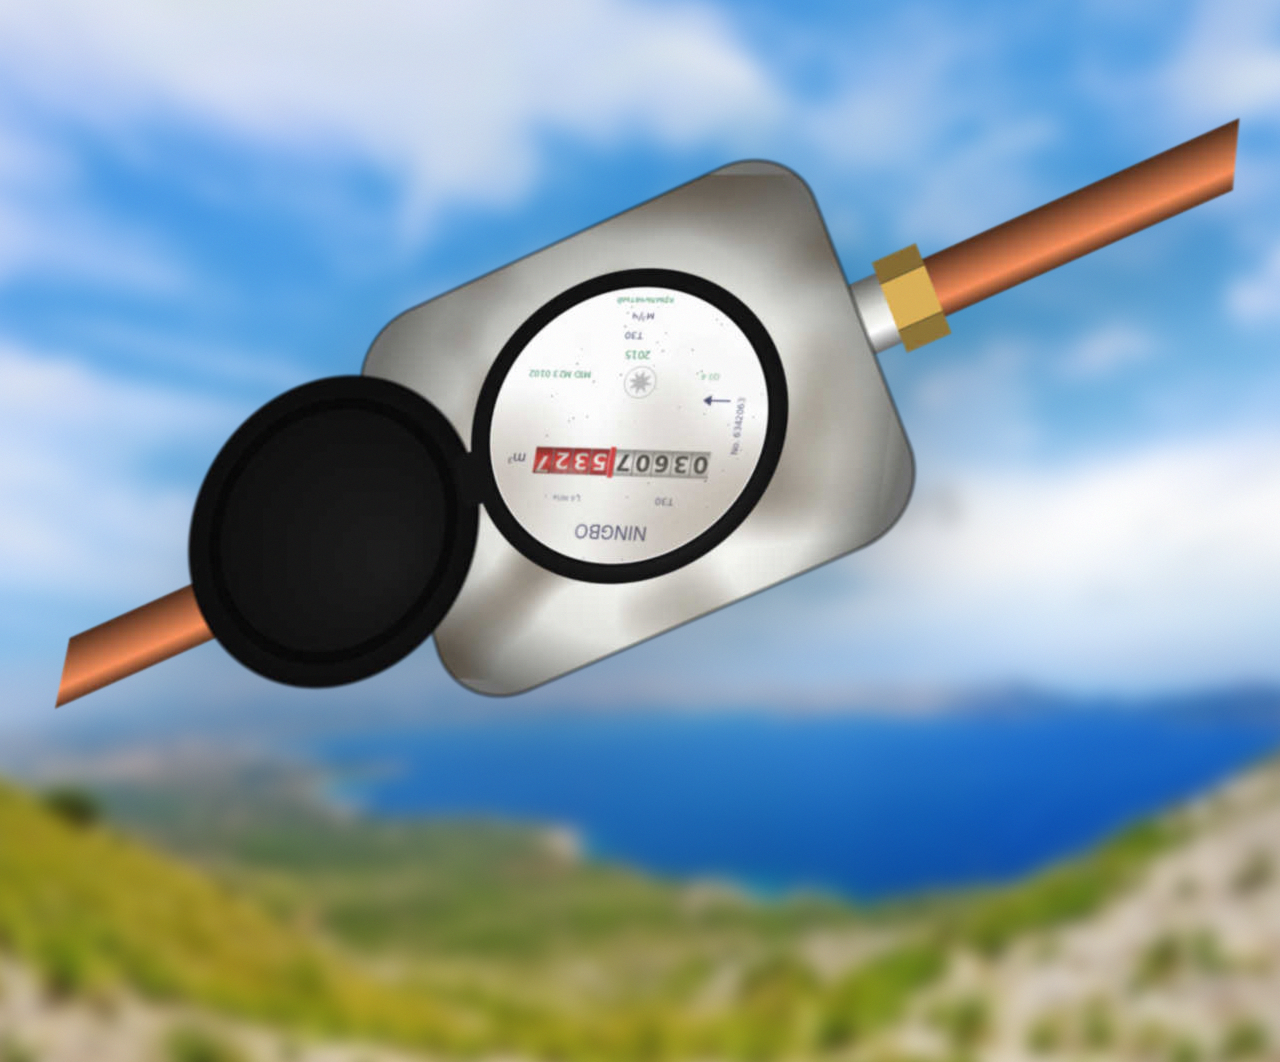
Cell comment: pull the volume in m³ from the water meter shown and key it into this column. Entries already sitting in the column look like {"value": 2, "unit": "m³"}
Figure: {"value": 3607.5327, "unit": "m³"}
